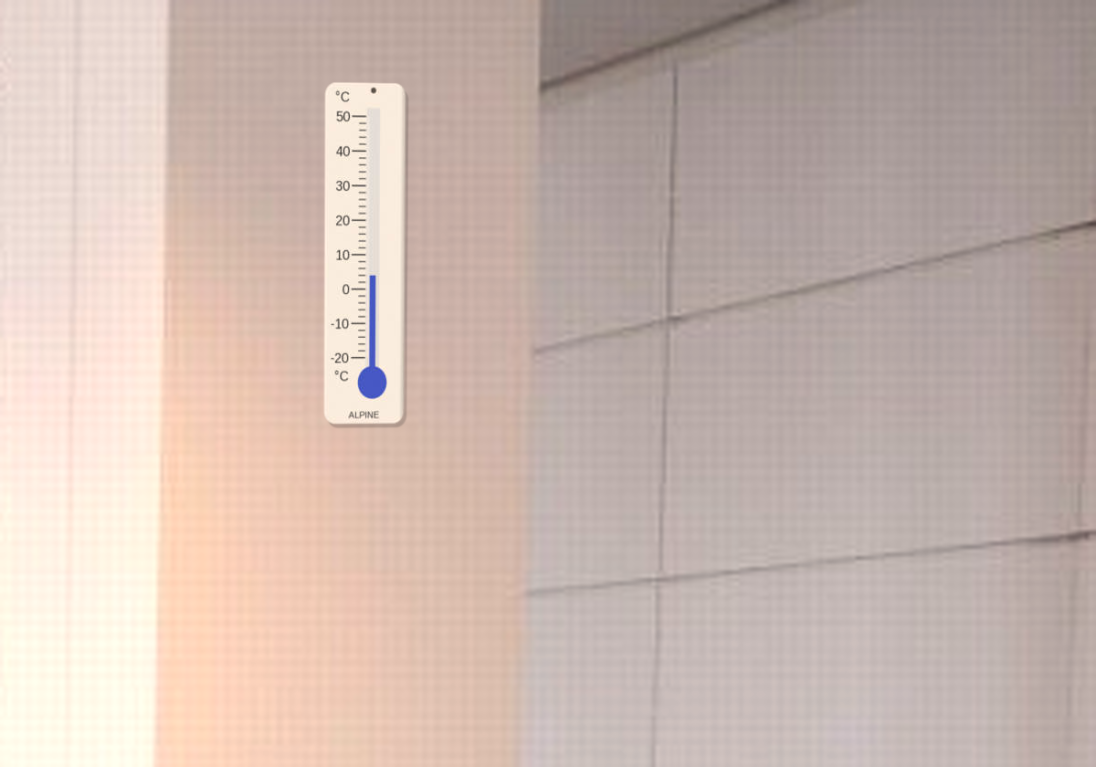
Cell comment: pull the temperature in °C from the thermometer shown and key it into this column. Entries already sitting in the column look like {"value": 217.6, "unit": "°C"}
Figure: {"value": 4, "unit": "°C"}
